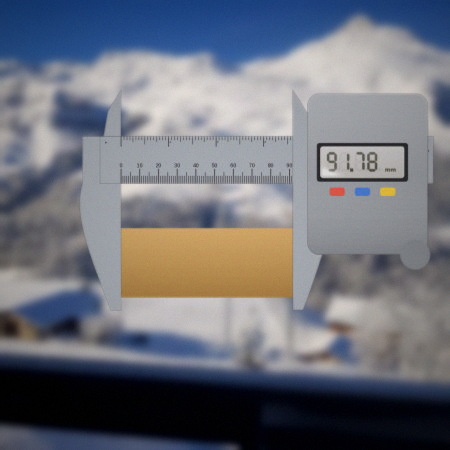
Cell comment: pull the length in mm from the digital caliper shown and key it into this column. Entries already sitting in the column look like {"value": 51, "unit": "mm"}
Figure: {"value": 91.78, "unit": "mm"}
